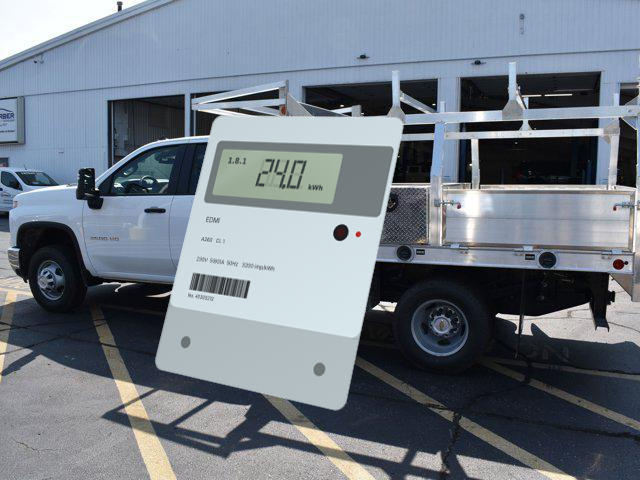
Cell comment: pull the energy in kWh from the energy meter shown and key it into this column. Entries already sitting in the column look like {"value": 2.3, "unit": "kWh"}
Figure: {"value": 24.0, "unit": "kWh"}
